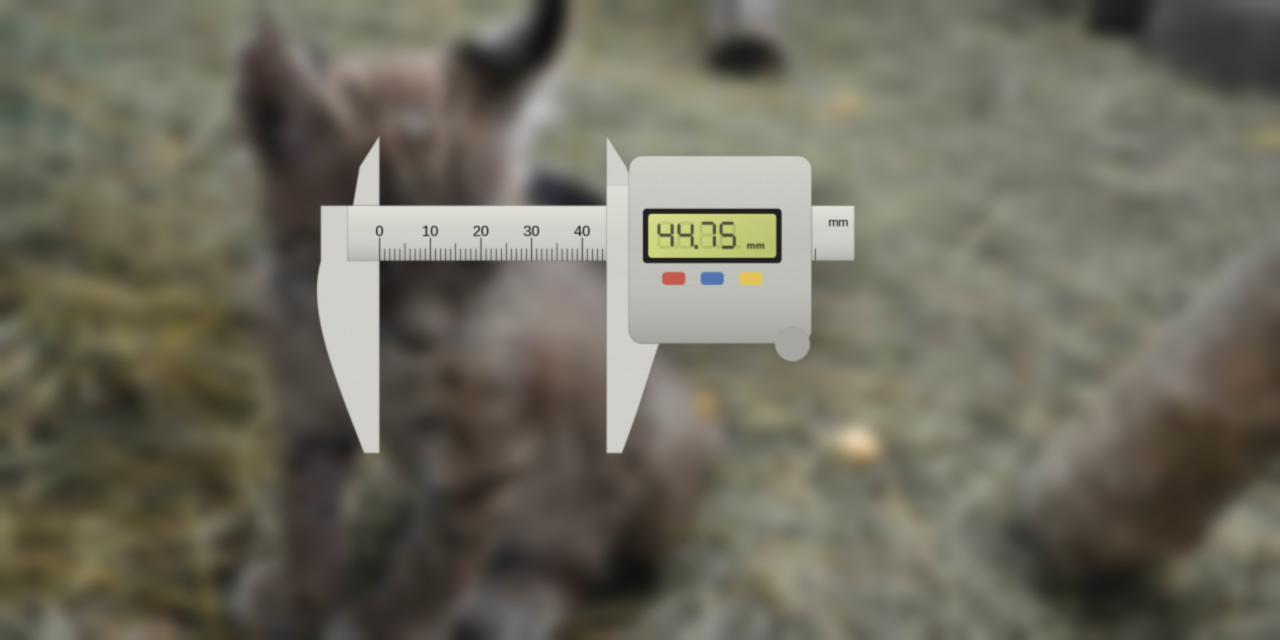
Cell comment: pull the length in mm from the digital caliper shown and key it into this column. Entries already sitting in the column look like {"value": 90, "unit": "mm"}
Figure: {"value": 44.75, "unit": "mm"}
